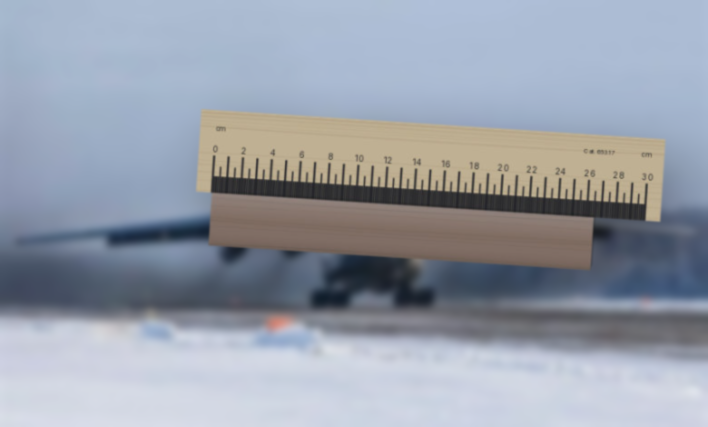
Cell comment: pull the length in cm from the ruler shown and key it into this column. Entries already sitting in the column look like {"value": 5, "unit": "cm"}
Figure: {"value": 26.5, "unit": "cm"}
